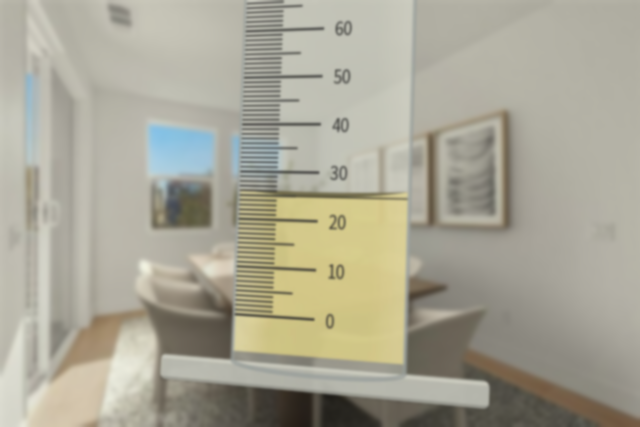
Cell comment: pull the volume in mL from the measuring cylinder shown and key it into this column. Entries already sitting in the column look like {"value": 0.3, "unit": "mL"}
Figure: {"value": 25, "unit": "mL"}
